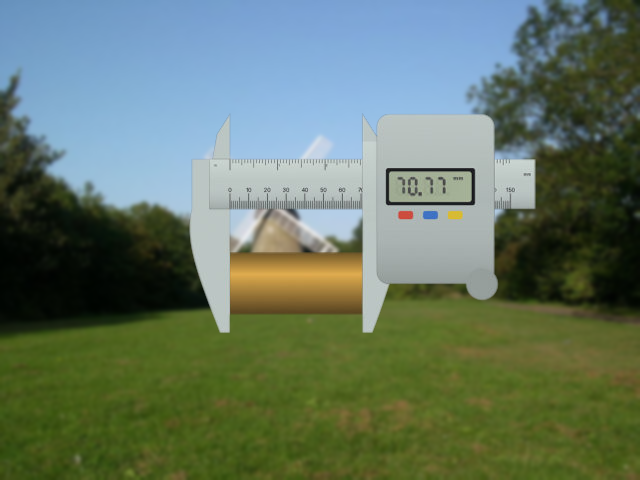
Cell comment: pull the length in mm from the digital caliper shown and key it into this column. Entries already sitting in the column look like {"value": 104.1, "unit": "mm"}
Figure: {"value": 70.77, "unit": "mm"}
